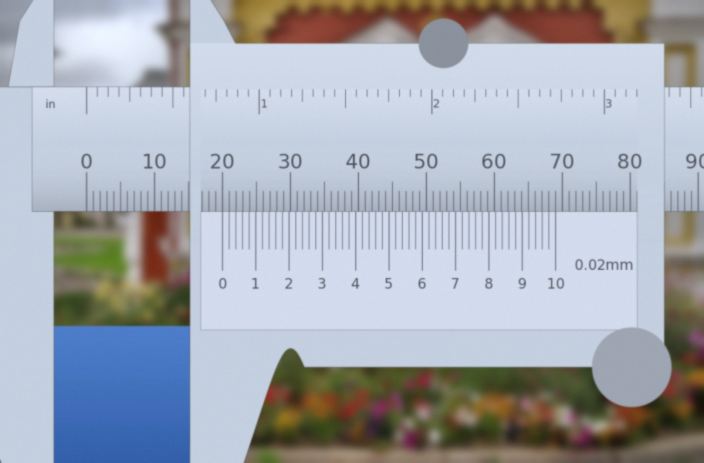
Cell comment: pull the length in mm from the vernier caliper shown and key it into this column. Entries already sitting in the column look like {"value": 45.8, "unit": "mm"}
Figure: {"value": 20.0, "unit": "mm"}
